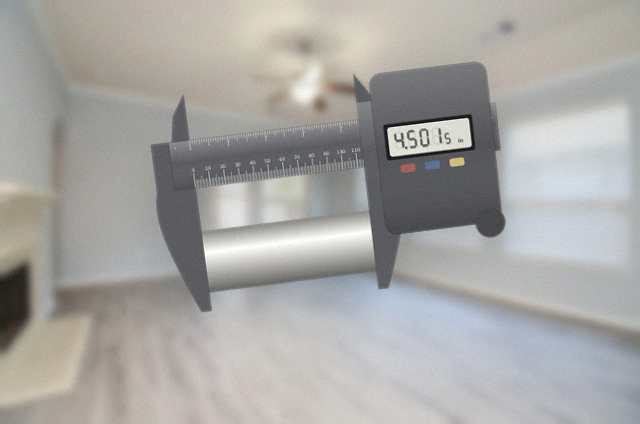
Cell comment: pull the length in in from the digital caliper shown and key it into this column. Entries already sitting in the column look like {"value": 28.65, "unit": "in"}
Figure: {"value": 4.5015, "unit": "in"}
